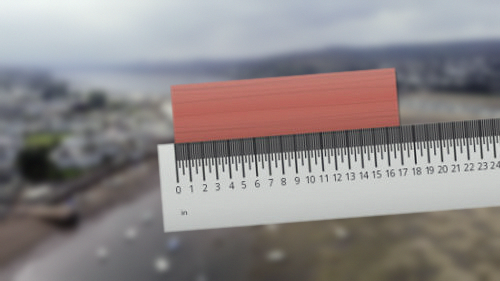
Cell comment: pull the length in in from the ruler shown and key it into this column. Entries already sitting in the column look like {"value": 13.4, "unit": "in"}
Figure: {"value": 17, "unit": "in"}
